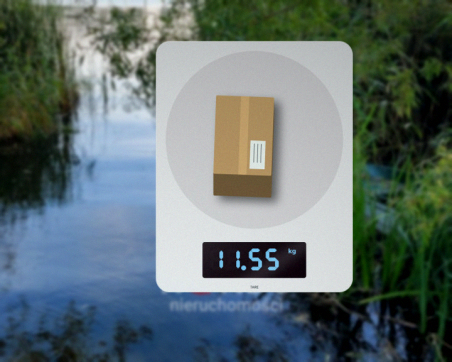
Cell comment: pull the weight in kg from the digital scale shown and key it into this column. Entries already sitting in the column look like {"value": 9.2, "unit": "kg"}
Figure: {"value": 11.55, "unit": "kg"}
